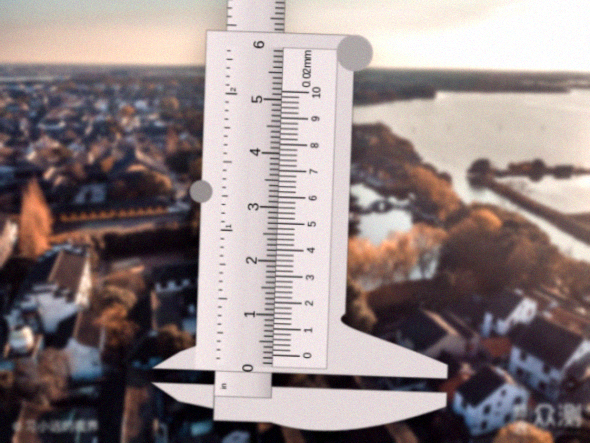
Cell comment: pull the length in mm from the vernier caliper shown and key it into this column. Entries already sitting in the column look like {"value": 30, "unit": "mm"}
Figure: {"value": 2.5, "unit": "mm"}
